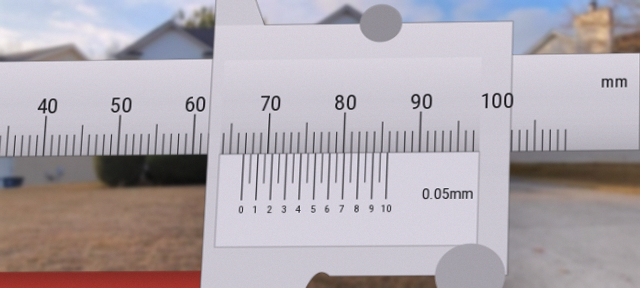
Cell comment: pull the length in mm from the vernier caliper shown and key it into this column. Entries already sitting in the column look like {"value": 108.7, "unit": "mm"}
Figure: {"value": 66.8, "unit": "mm"}
